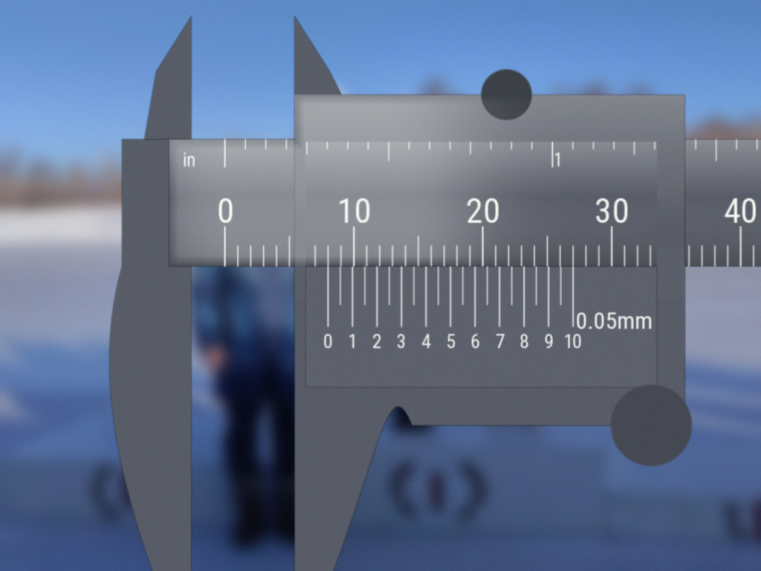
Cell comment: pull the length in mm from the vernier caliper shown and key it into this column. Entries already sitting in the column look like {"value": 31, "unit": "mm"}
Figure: {"value": 8.0, "unit": "mm"}
